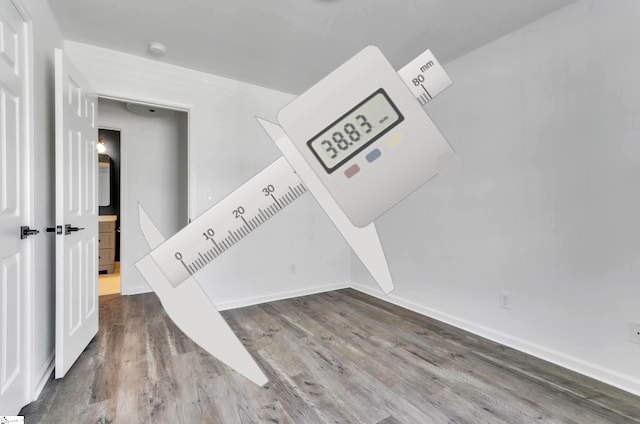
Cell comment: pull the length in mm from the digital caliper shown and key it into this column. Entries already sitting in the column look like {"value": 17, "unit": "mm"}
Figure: {"value": 38.83, "unit": "mm"}
